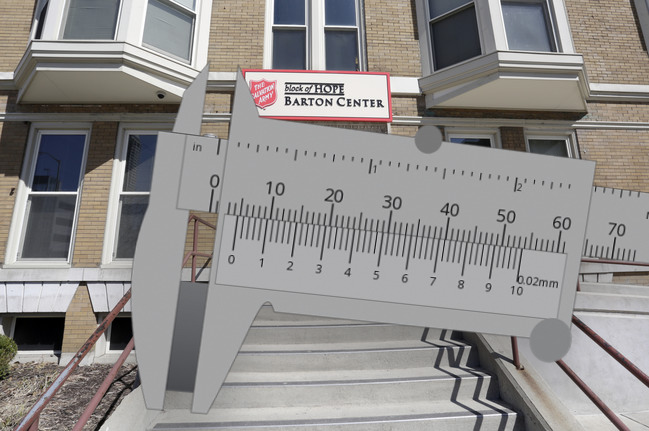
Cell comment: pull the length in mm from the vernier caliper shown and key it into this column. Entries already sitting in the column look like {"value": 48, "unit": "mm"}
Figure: {"value": 4.6, "unit": "mm"}
